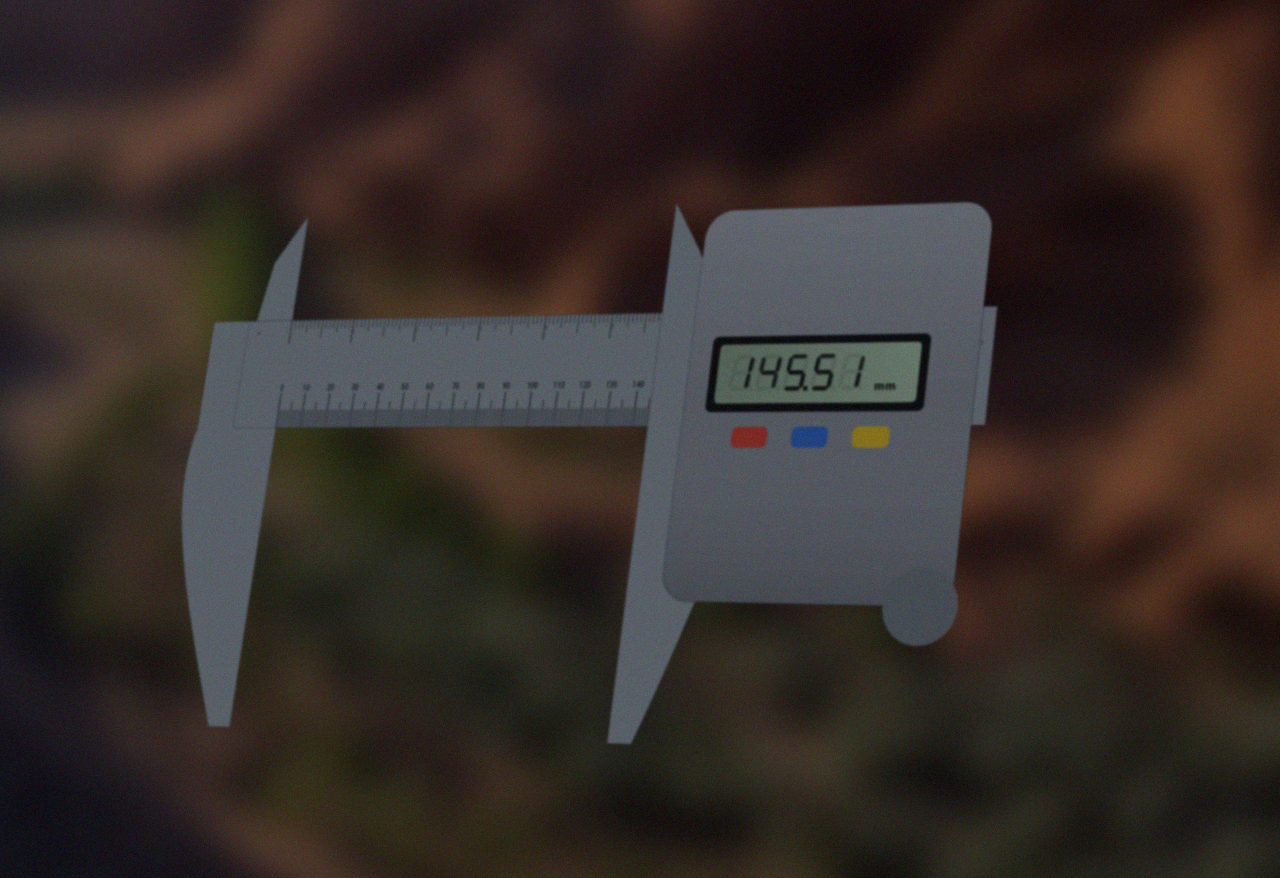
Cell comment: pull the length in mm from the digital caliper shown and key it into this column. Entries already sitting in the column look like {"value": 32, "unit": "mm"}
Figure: {"value": 145.51, "unit": "mm"}
